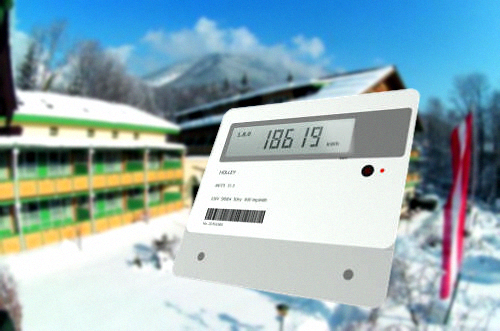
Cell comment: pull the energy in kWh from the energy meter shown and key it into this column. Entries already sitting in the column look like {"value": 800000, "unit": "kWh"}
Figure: {"value": 18619, "unit": "kWh"}
